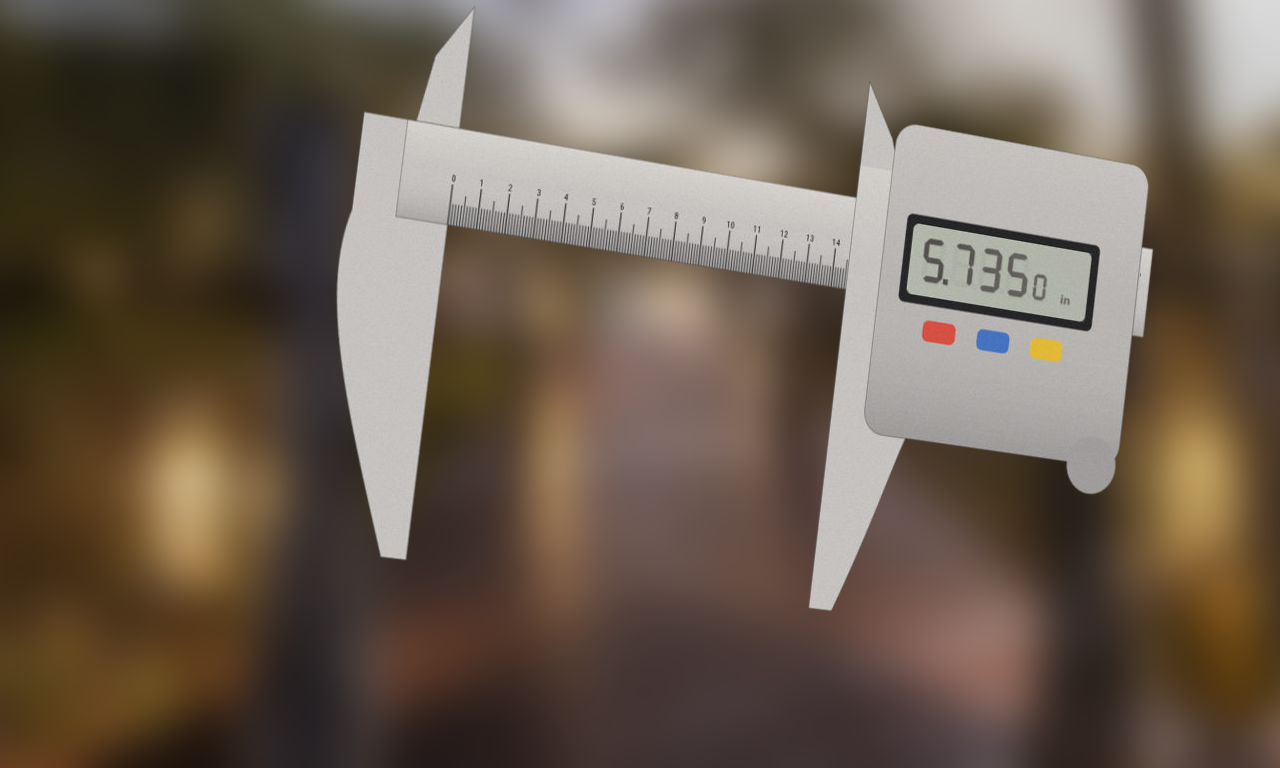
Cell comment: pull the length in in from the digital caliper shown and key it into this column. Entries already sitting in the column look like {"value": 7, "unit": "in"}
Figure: {"value": 5.7350, "unit": "in"}
